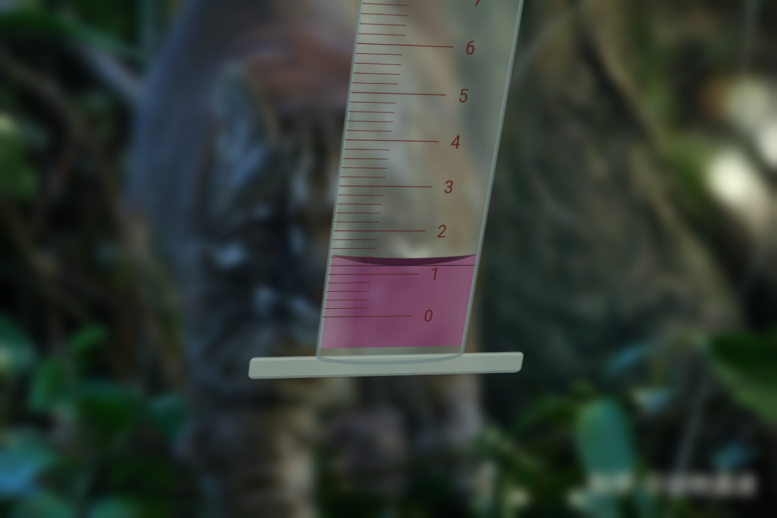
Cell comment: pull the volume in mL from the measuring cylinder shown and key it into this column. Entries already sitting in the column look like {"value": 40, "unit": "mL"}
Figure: {"value": 1.2, "unit": "mL"}
